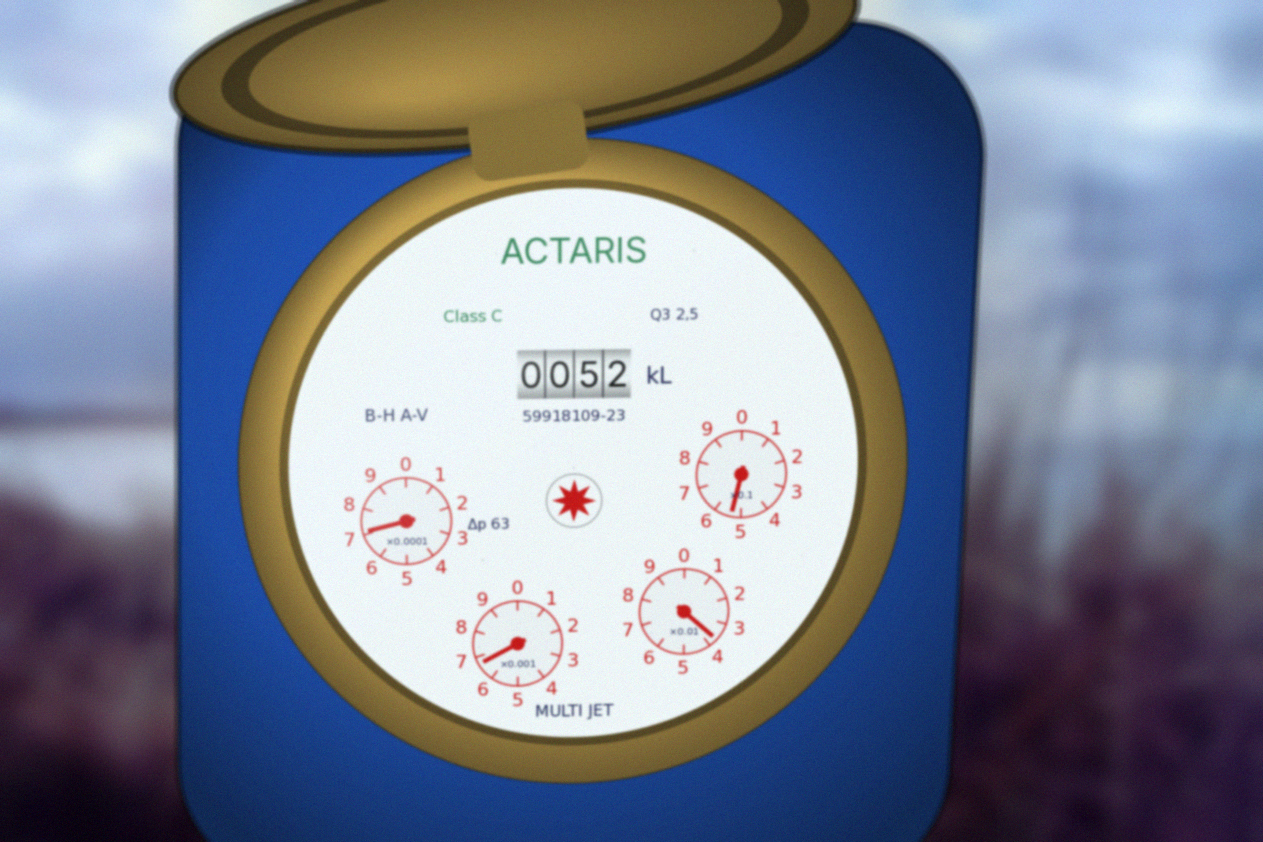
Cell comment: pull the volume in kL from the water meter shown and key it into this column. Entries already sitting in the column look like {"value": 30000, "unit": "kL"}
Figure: {"value": 52.5367, "unit": "kL"}
